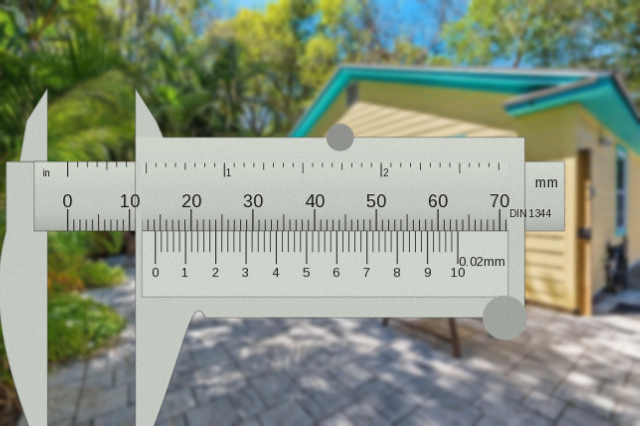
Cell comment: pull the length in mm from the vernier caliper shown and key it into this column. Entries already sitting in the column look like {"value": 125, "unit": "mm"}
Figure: {"value": 14.2, "unit": "mm"}
